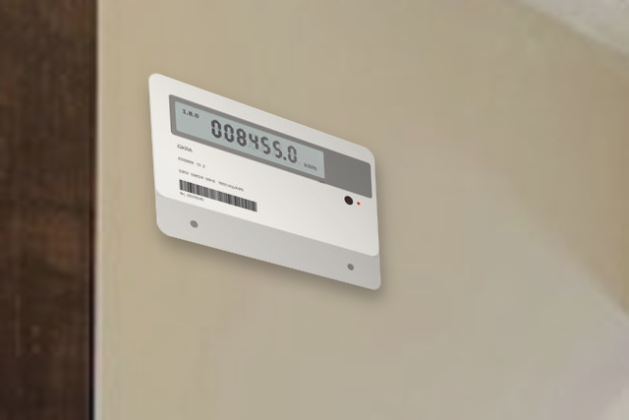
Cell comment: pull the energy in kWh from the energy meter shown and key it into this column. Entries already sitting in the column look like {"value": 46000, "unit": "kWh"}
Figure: {"value": 8455.0, "unit": "kWh"}
